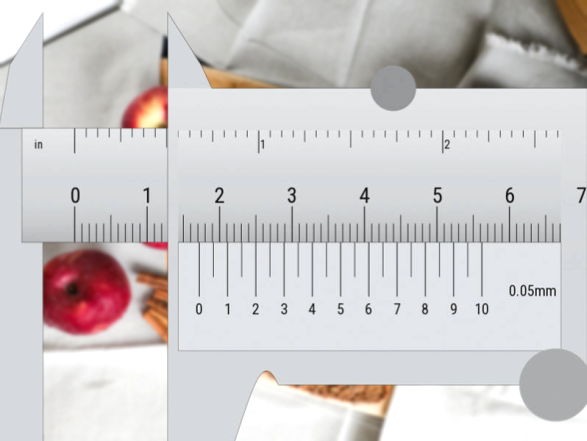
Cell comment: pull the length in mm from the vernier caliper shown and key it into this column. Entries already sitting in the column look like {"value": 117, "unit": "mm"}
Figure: {"value": 17.2, "unit": "mm"}
